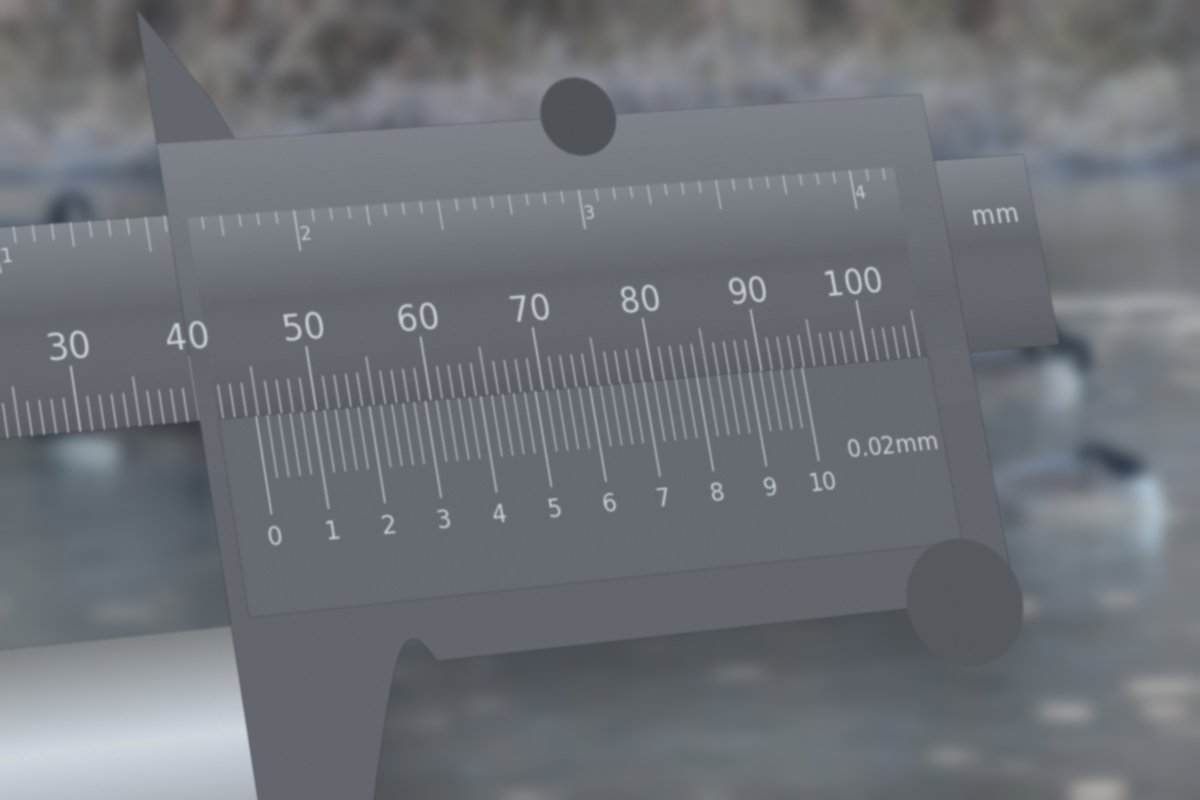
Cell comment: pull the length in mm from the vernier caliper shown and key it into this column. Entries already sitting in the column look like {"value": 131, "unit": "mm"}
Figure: {"value": 44.8, "unit": "mm"}
